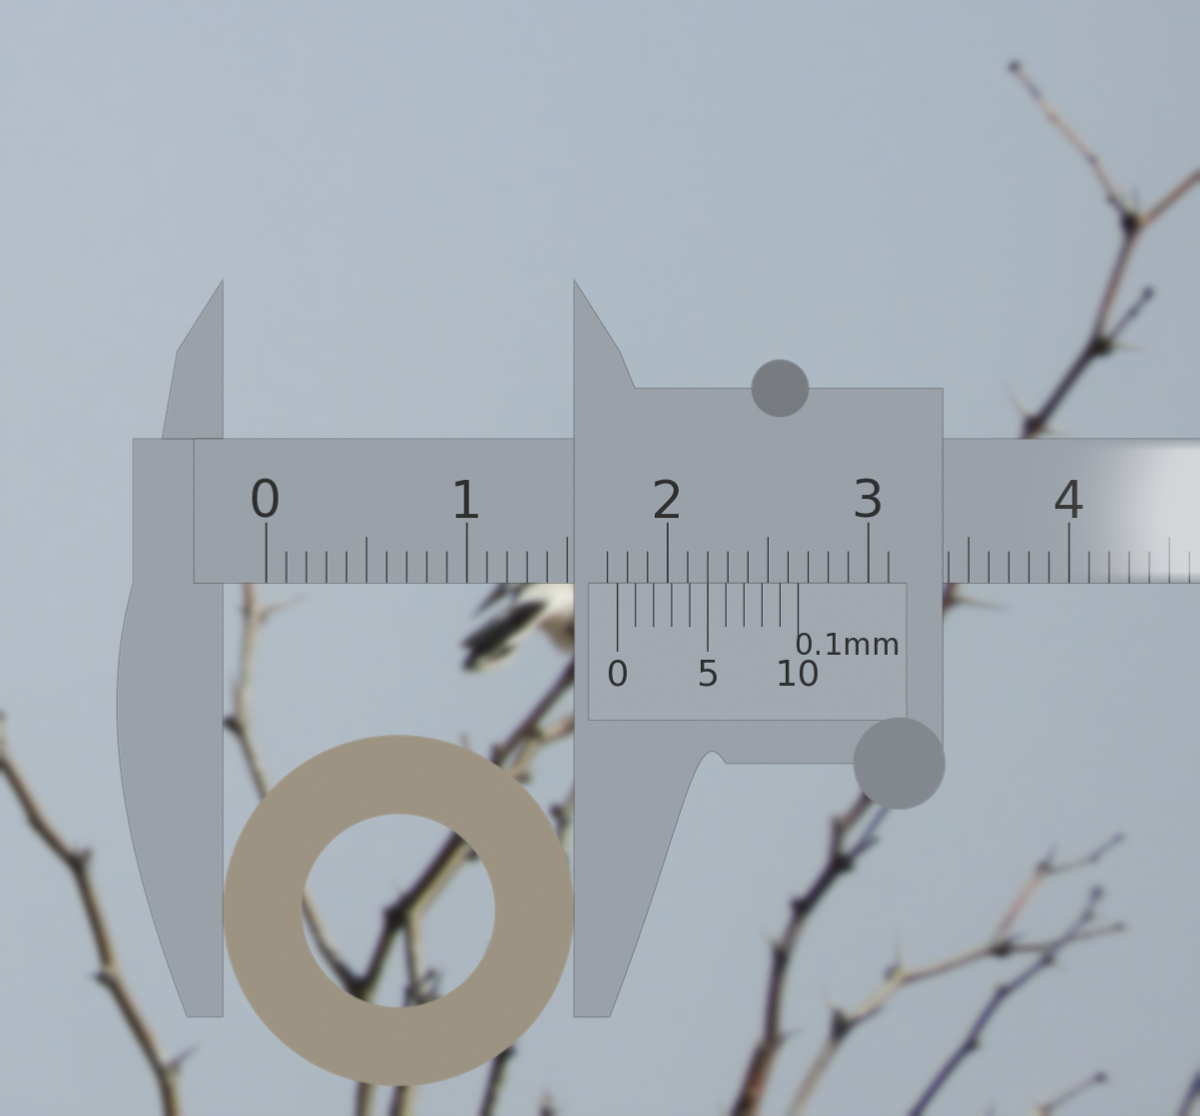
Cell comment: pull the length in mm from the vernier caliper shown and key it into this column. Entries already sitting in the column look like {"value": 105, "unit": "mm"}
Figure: {"value": 17.5, "unit": "mm"}
